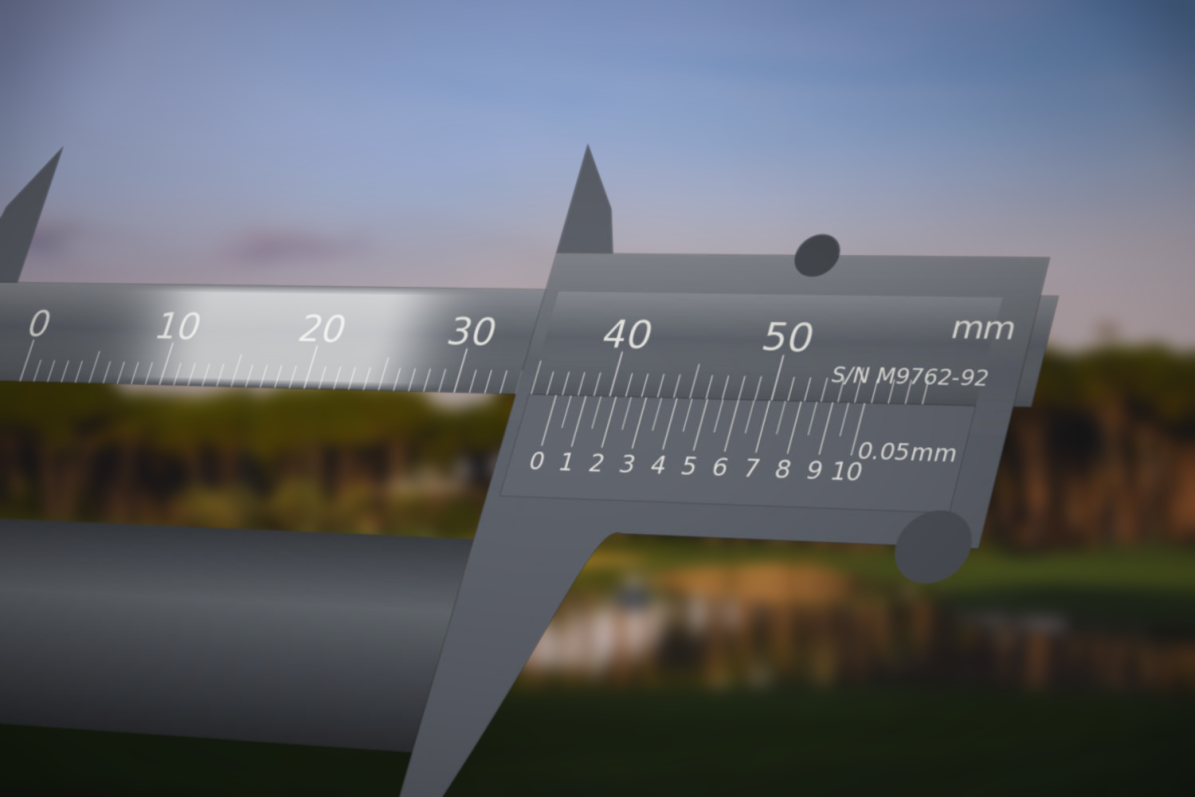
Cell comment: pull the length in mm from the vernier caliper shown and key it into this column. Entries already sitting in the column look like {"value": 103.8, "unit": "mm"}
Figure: {"value": 36.6, "unit": "mm"}
